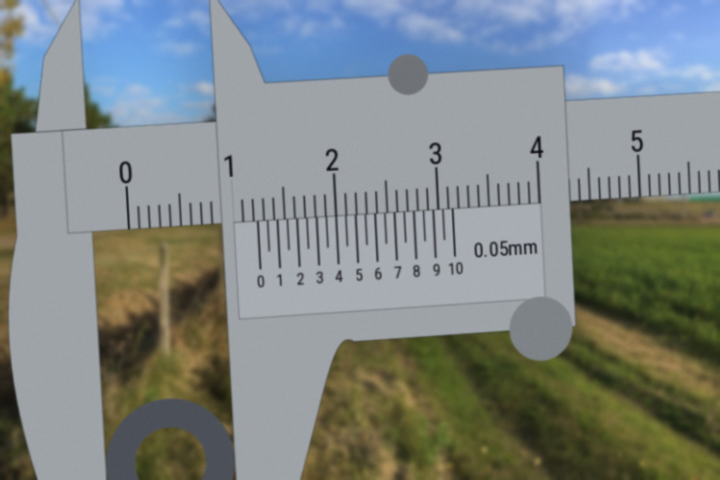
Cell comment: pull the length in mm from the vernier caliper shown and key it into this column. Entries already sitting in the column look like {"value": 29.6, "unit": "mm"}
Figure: {"value": 12.4, "unit": "mm"}
